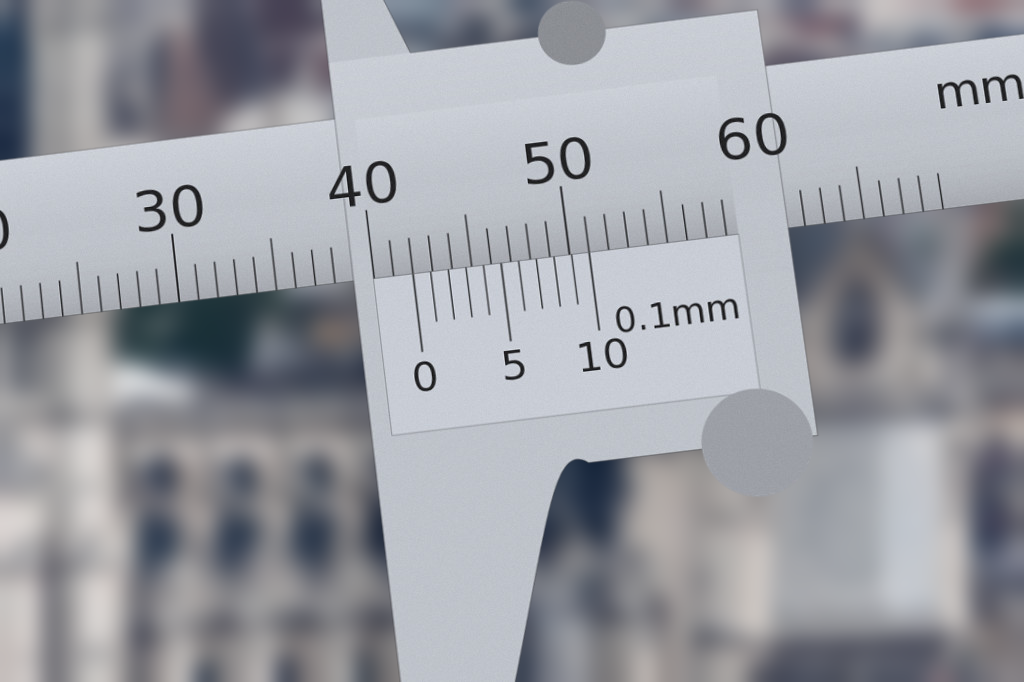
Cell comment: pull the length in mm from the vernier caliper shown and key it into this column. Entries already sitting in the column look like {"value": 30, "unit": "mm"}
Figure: {"value": 42.0, "unit": "mm"}
